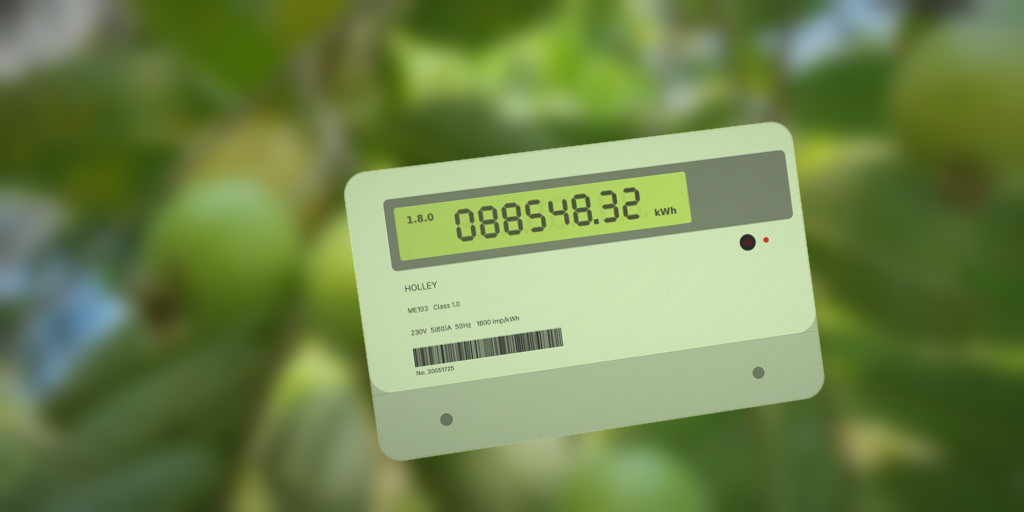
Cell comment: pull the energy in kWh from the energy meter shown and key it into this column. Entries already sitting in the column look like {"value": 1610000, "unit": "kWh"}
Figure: {"value": 88548.32, "unit": "kWh"}
